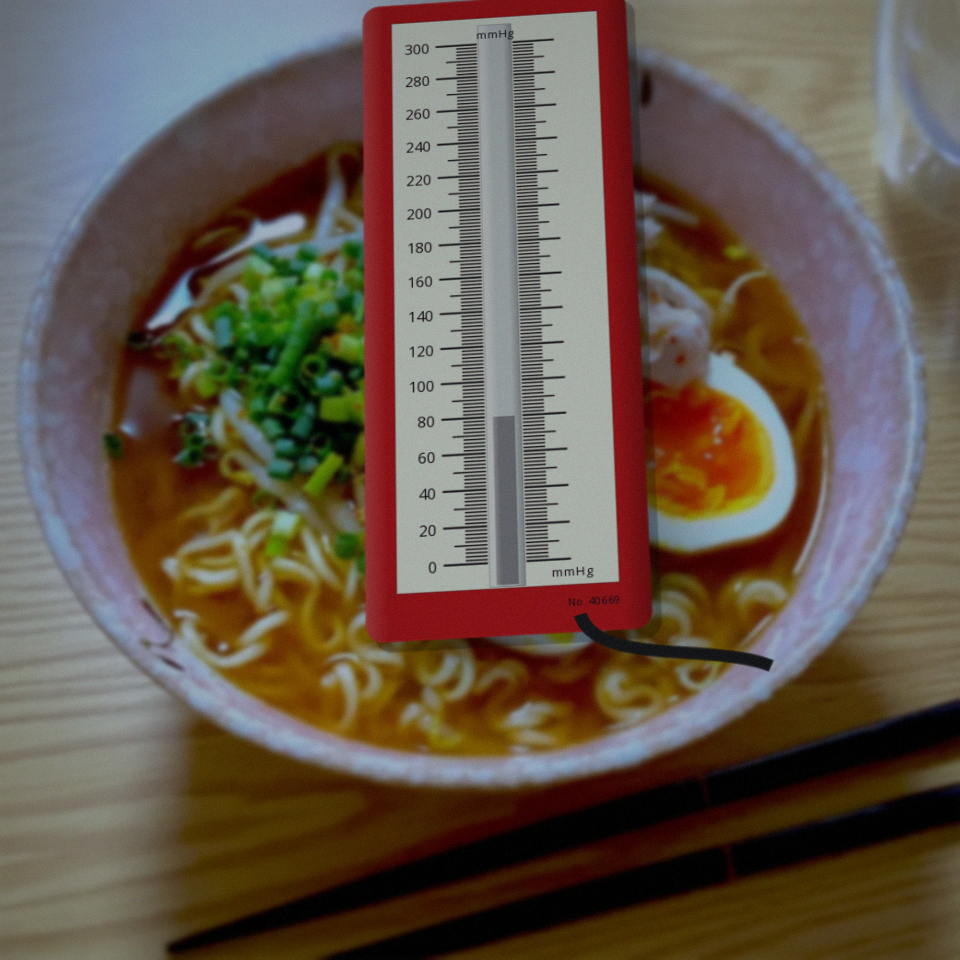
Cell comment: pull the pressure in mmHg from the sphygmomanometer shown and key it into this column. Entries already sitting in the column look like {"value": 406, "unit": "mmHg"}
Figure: {"value": 80, "unit": "mmHg"}
